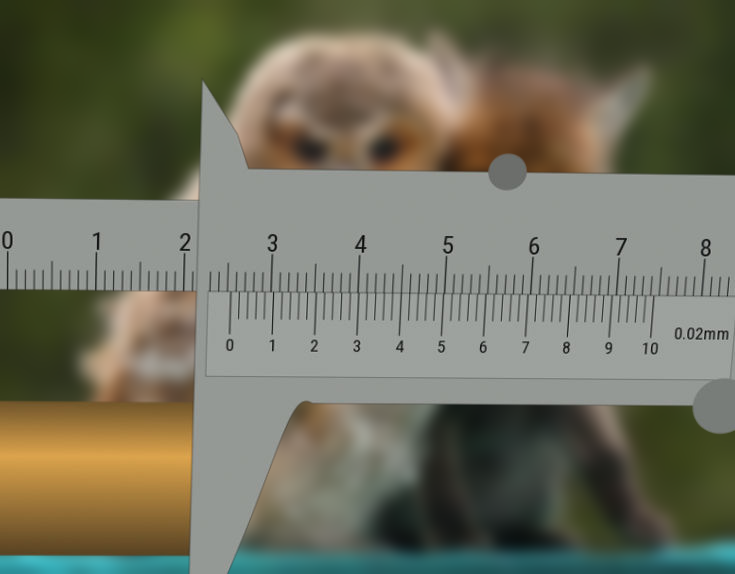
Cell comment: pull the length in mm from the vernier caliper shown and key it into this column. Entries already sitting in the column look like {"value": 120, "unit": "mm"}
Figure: {"value": 25.4, "unit": "mm"}
